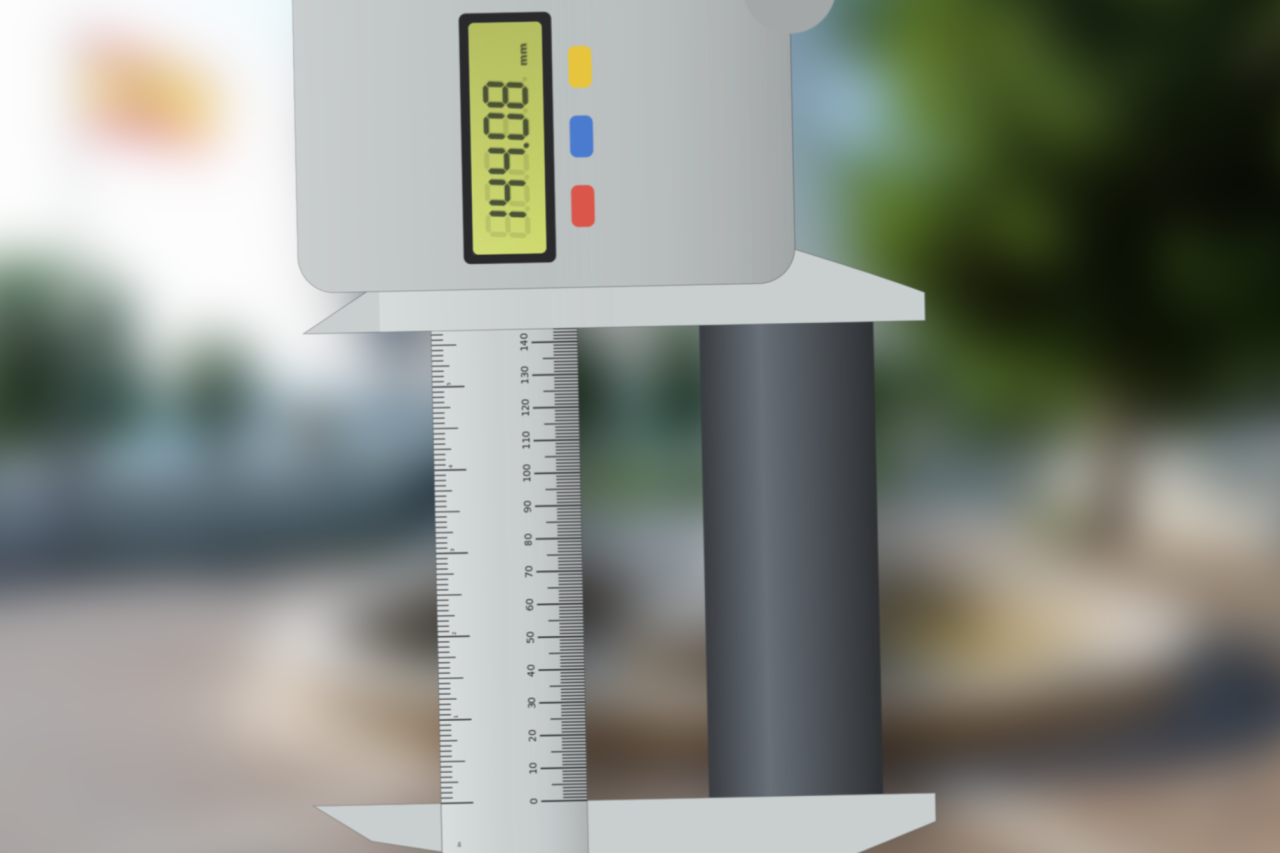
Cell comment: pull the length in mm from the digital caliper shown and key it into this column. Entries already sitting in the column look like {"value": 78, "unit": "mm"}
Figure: {"value": 144.08, "unit": "mm"}
